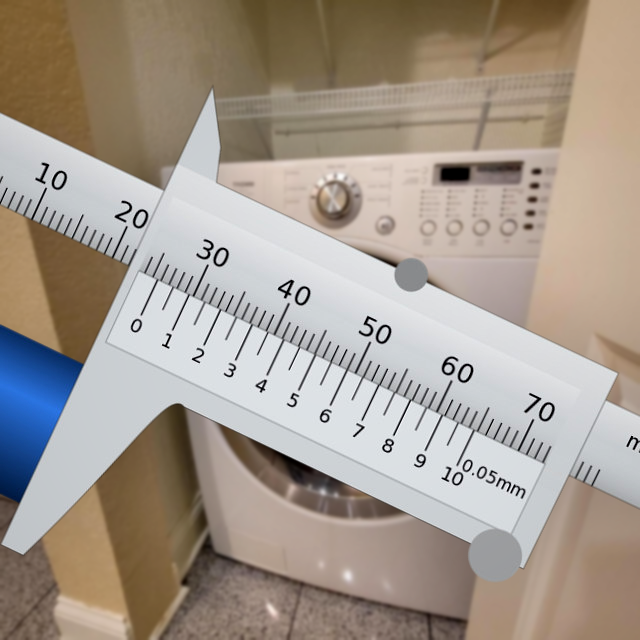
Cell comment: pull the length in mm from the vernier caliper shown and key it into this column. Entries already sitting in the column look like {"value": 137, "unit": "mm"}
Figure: {"value": 25.6, "unit": "mm"}
